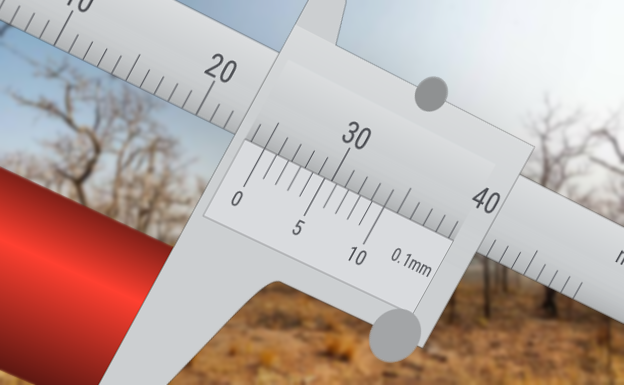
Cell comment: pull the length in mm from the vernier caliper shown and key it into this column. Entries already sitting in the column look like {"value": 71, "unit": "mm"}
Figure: {"value": 25.0, "unit": "mm"}
